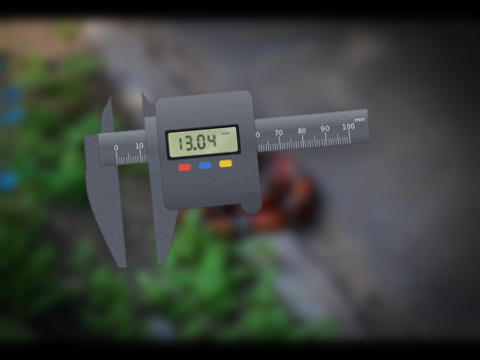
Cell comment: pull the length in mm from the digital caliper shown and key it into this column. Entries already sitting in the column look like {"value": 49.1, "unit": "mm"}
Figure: {"value": 13.04, "unit": "mm"}
